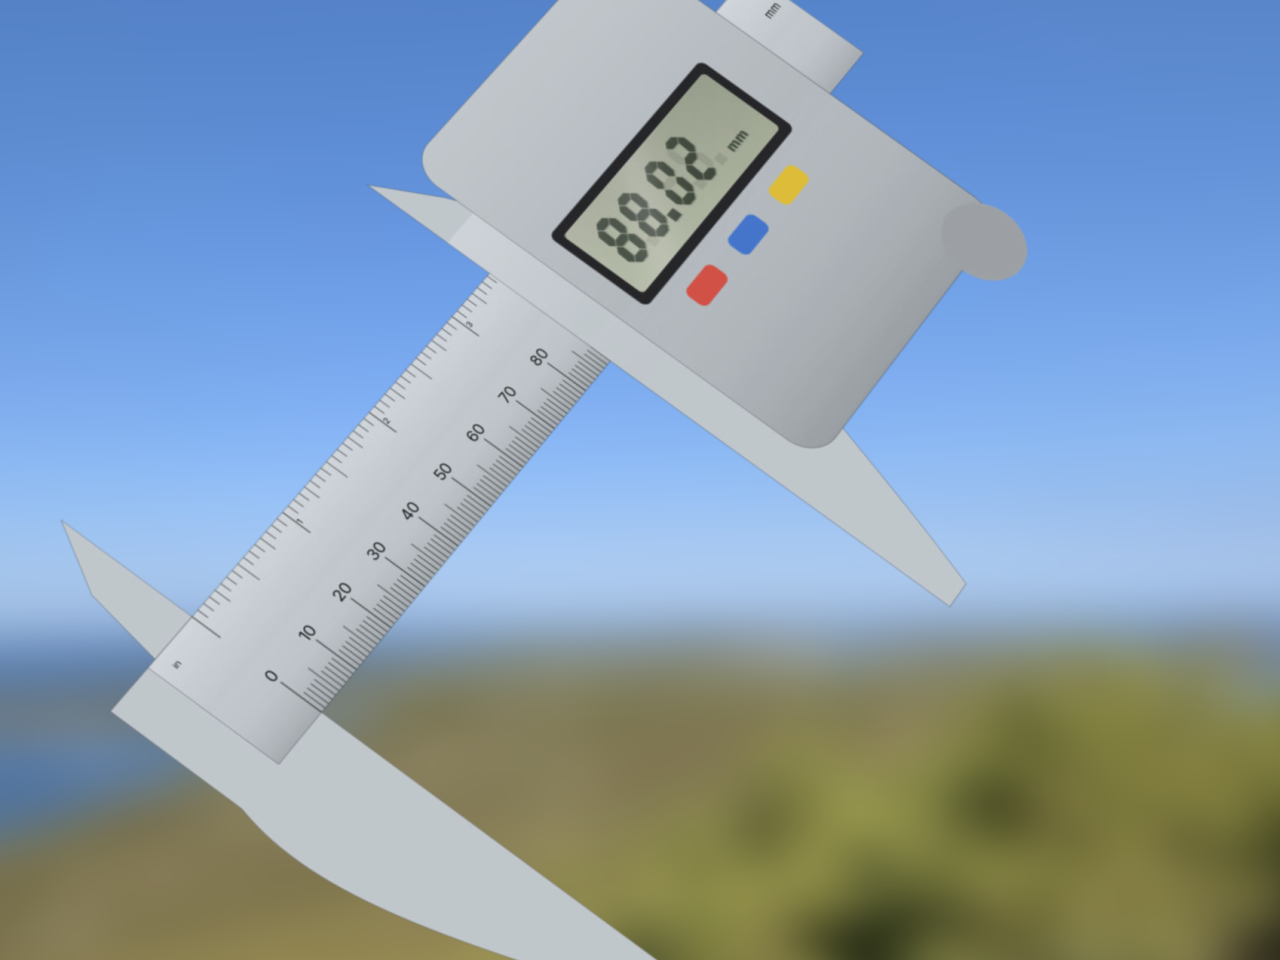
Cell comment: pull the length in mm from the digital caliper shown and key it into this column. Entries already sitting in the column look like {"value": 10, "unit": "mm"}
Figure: {"value": 88.02, "unit": "mm"}
